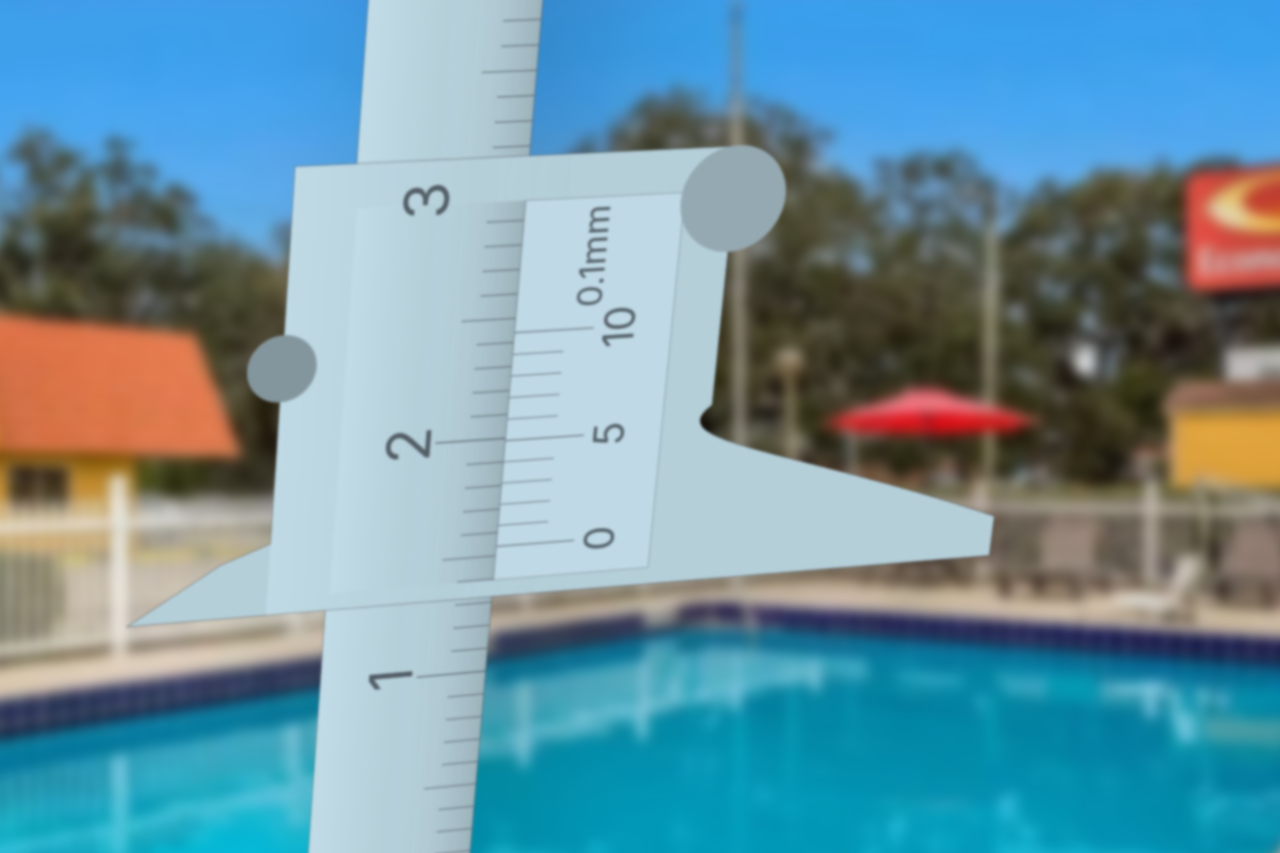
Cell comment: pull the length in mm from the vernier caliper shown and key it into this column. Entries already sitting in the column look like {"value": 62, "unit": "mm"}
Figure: {"value": 15.4, "unit": "mm"}
